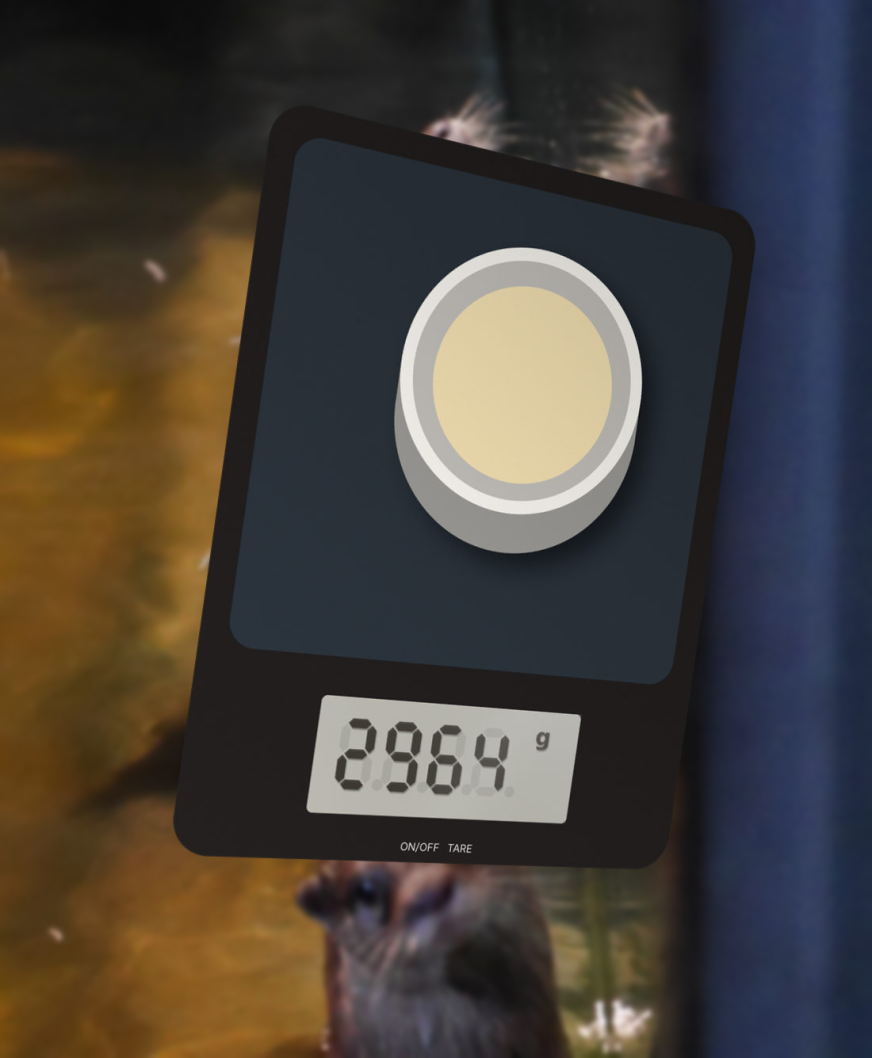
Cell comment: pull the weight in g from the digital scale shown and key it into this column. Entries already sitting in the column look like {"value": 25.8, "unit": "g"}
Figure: {"value": 2964, "unit": "g"}
